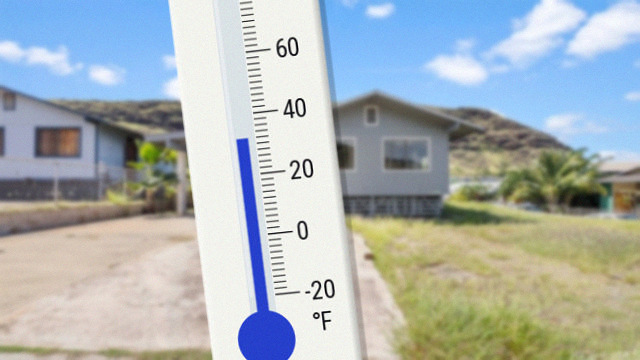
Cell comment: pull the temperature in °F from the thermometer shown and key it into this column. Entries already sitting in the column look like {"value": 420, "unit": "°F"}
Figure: {"value": 32, "unit": "°F"}
